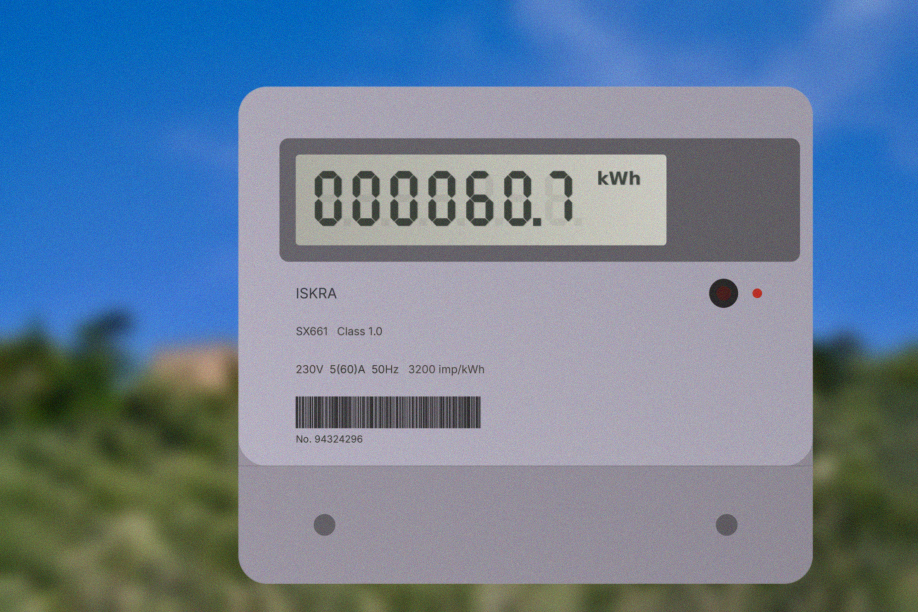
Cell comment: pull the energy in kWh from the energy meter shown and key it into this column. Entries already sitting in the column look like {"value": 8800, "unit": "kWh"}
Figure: {"value": 60.7, "unit": "kWh"}
